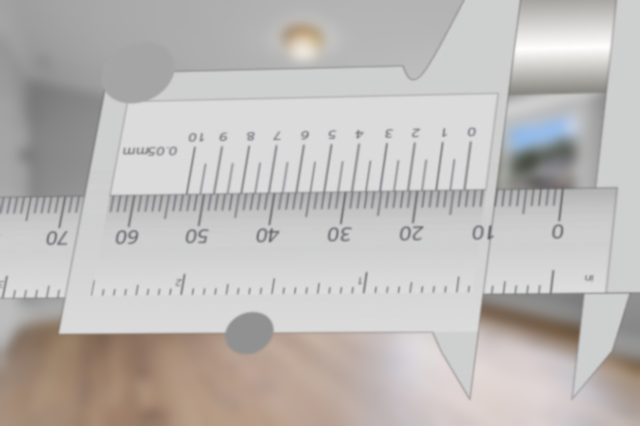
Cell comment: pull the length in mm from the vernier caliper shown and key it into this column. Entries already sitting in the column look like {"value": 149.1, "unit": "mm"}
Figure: {"value": 13.5, "unit": "mm"}
